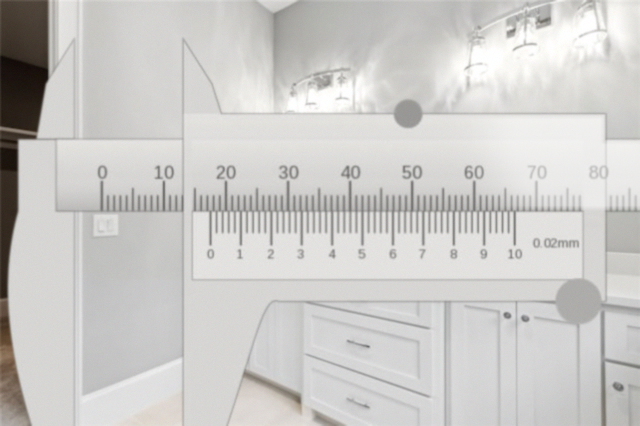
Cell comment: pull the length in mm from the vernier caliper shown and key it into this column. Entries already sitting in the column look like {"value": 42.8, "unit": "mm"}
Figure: {"value": 17.5, "unit": "mm"}
